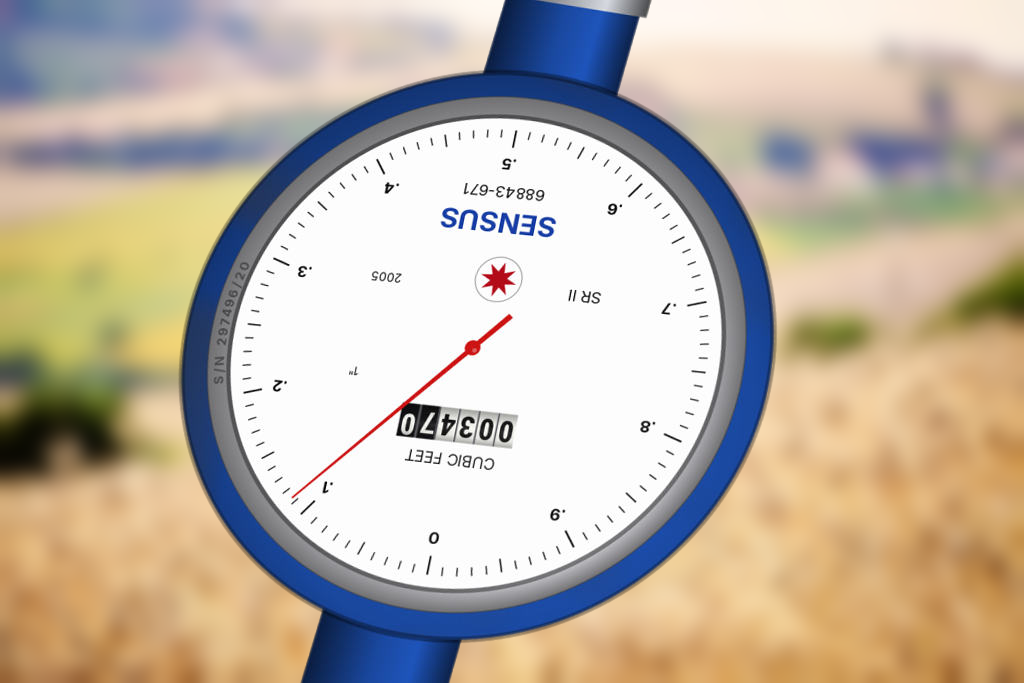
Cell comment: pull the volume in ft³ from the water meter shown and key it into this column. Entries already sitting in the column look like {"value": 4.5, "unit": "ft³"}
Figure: {"value": 3470.11, "unit": "ft³"}
